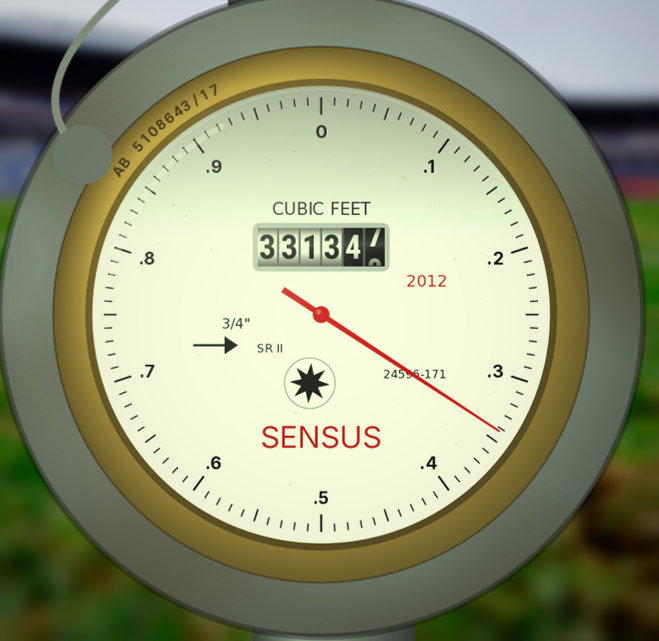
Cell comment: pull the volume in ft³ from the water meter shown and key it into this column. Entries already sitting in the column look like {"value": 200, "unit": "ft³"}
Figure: {"value": 331347.34, "unit": "ft³"}
